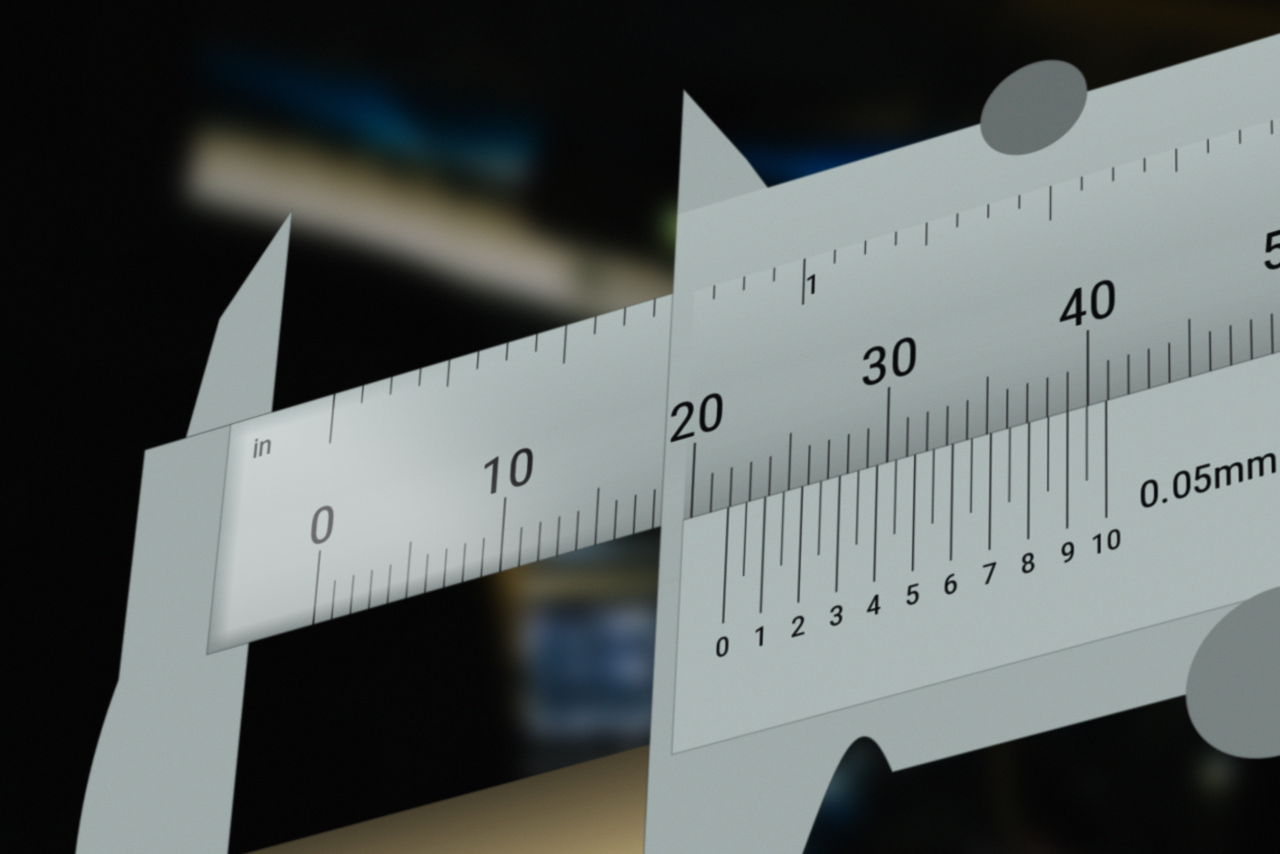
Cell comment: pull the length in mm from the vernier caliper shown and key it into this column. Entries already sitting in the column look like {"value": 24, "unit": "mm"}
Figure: {"value": 21.9, "unit": "mm"}
